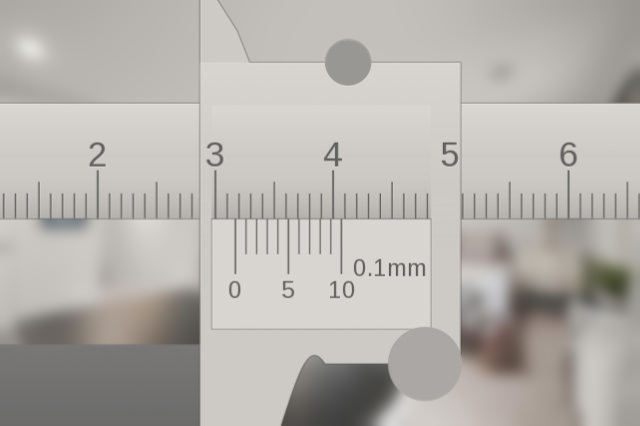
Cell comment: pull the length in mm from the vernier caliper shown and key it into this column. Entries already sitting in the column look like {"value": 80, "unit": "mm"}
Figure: {"value": 31.7, "unit": "mm"}
